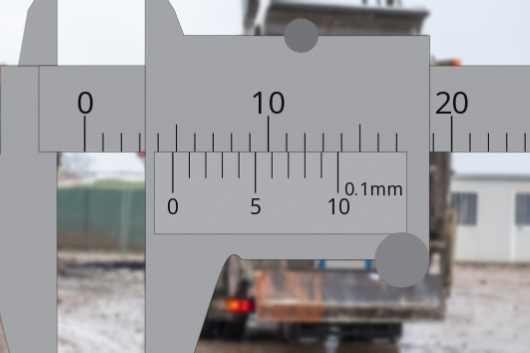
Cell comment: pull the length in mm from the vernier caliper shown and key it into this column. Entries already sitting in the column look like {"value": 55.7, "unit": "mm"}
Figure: {"value": 4.8, "unit": "mm"}
